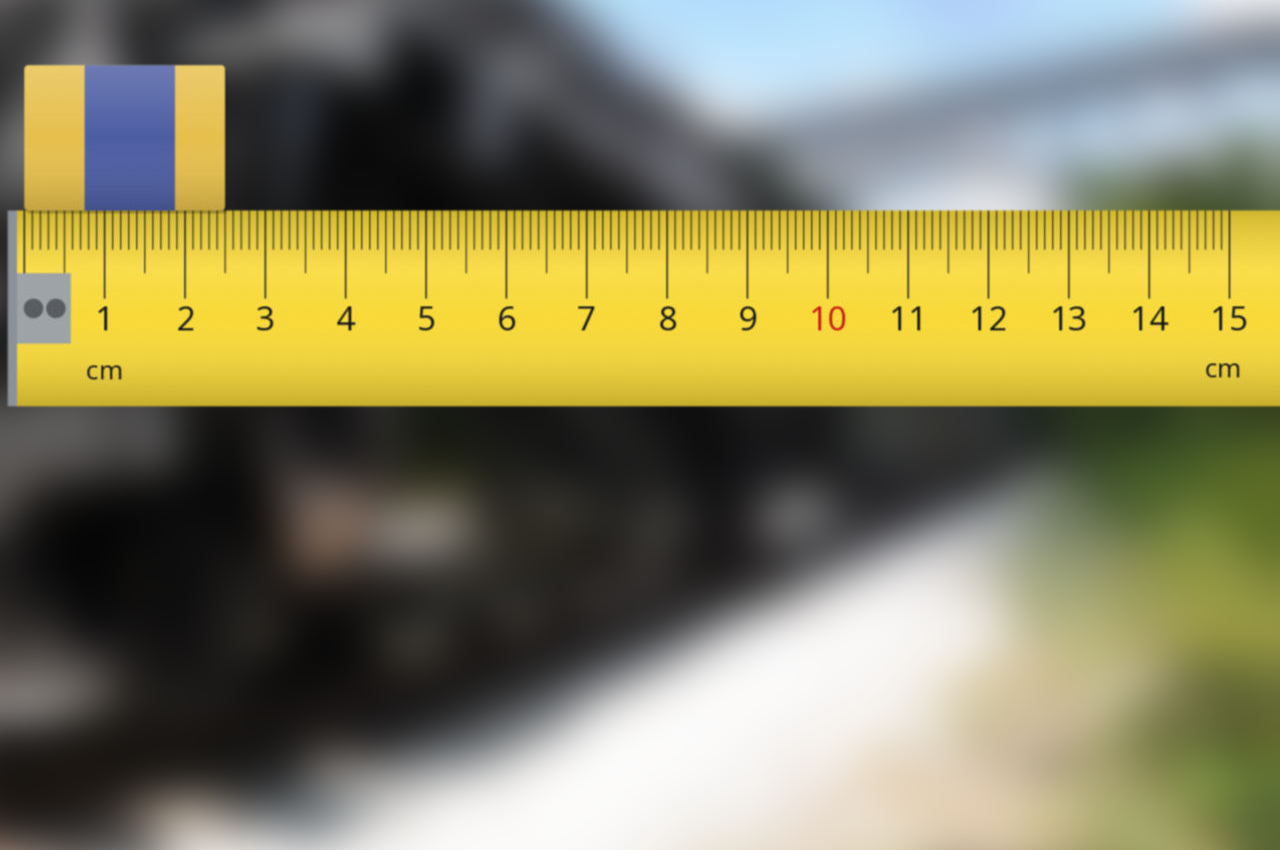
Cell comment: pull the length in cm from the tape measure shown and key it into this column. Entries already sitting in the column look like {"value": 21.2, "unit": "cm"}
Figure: {"value": 2.5, "unit": "cm"}
